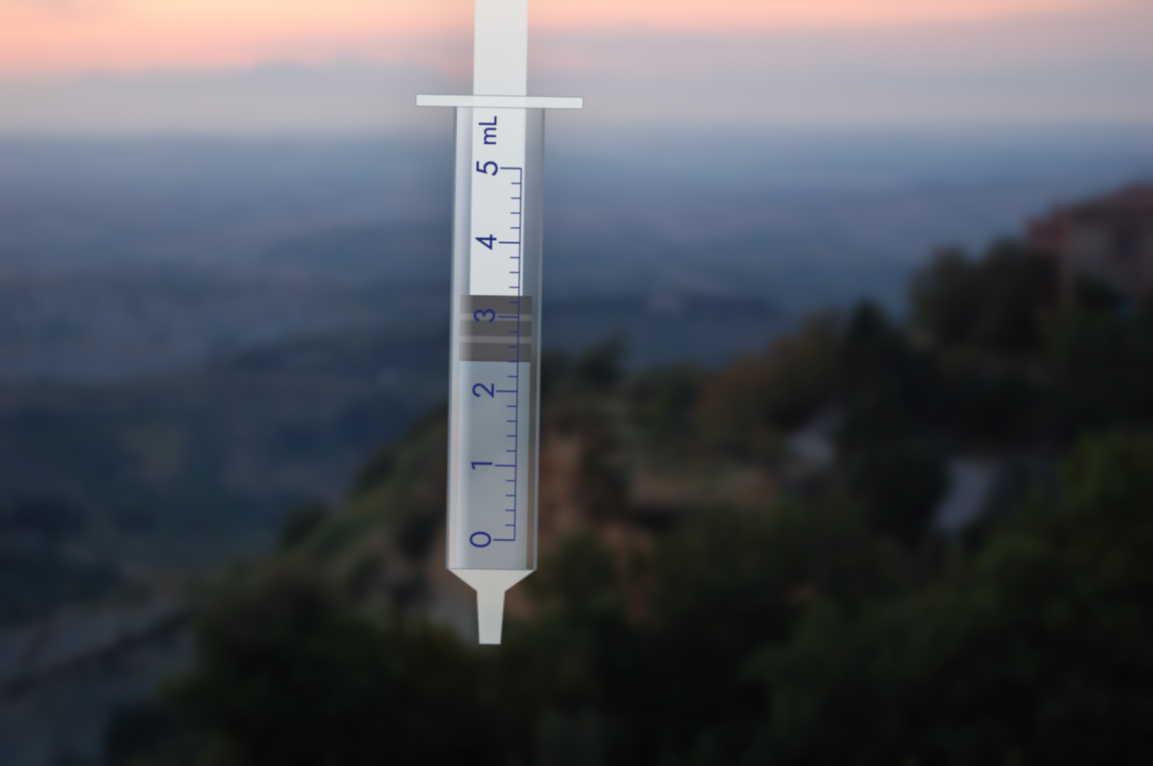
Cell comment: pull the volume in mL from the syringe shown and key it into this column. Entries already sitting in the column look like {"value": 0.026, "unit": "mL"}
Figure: {"value": 2.4, "unit": "mL"}
